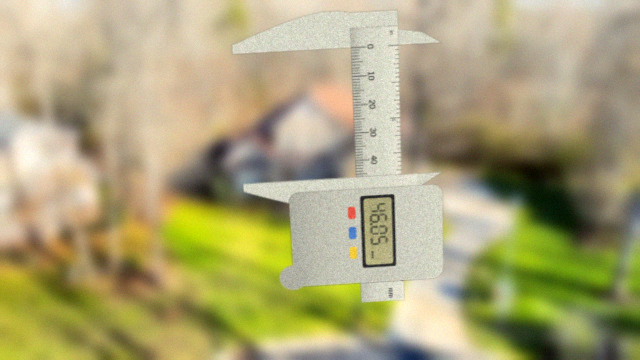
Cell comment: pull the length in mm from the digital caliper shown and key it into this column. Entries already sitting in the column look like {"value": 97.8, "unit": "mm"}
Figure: {"value": 46.05, "unit": "mm"}
